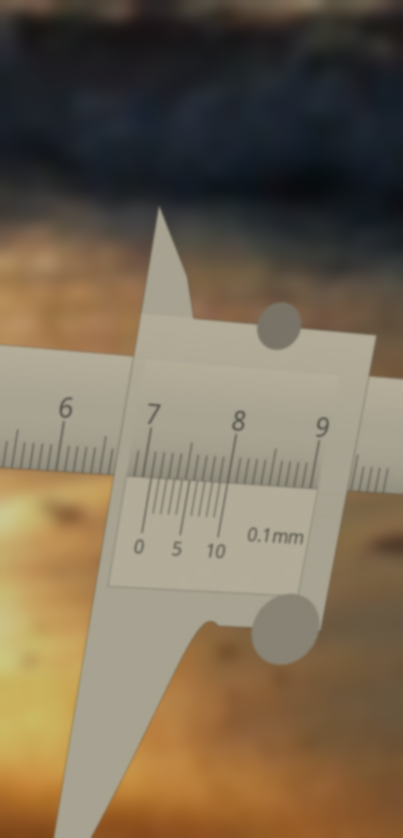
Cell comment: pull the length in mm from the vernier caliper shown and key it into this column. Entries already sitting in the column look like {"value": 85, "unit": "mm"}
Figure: {"value": 71.0, "unit": "mm"}
